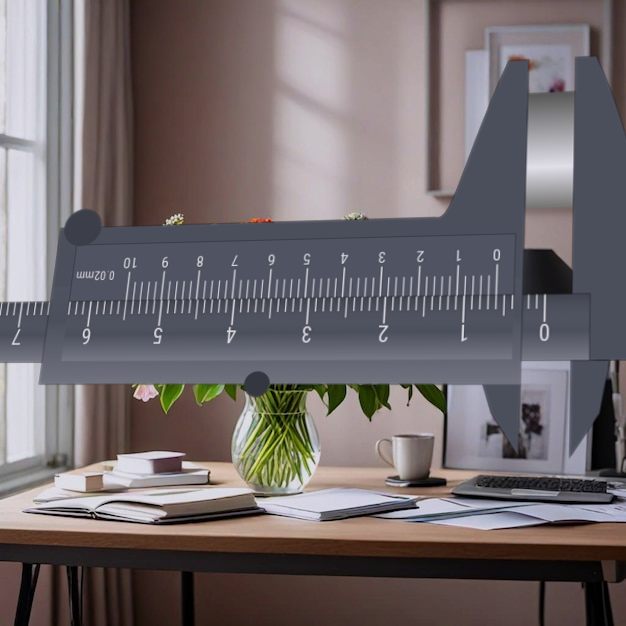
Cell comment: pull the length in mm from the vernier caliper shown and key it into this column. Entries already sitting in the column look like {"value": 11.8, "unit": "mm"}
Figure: {"value": 6.0, "unit": "mm"}
